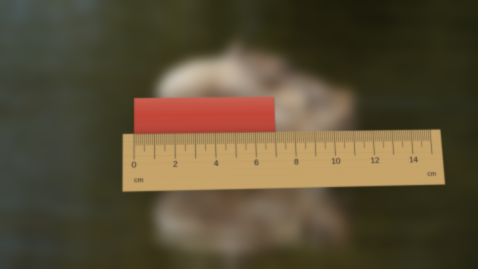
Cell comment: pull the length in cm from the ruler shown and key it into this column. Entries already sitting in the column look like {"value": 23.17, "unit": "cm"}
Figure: {"value": 7, "unit": "cm"}
